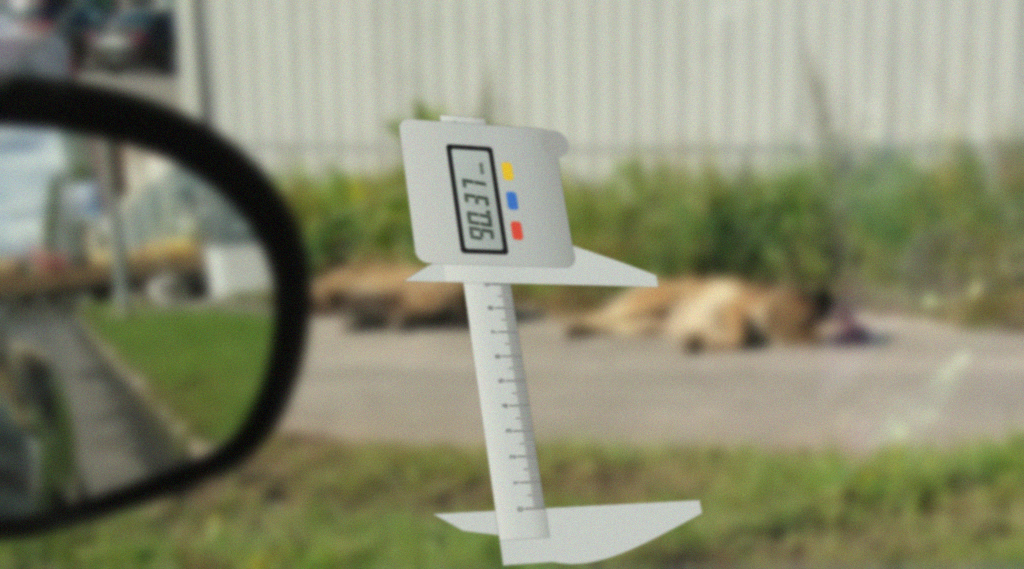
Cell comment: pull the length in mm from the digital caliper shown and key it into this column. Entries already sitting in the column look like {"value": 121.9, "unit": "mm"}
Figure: {"value": 90.37, "unit": "mm"}
